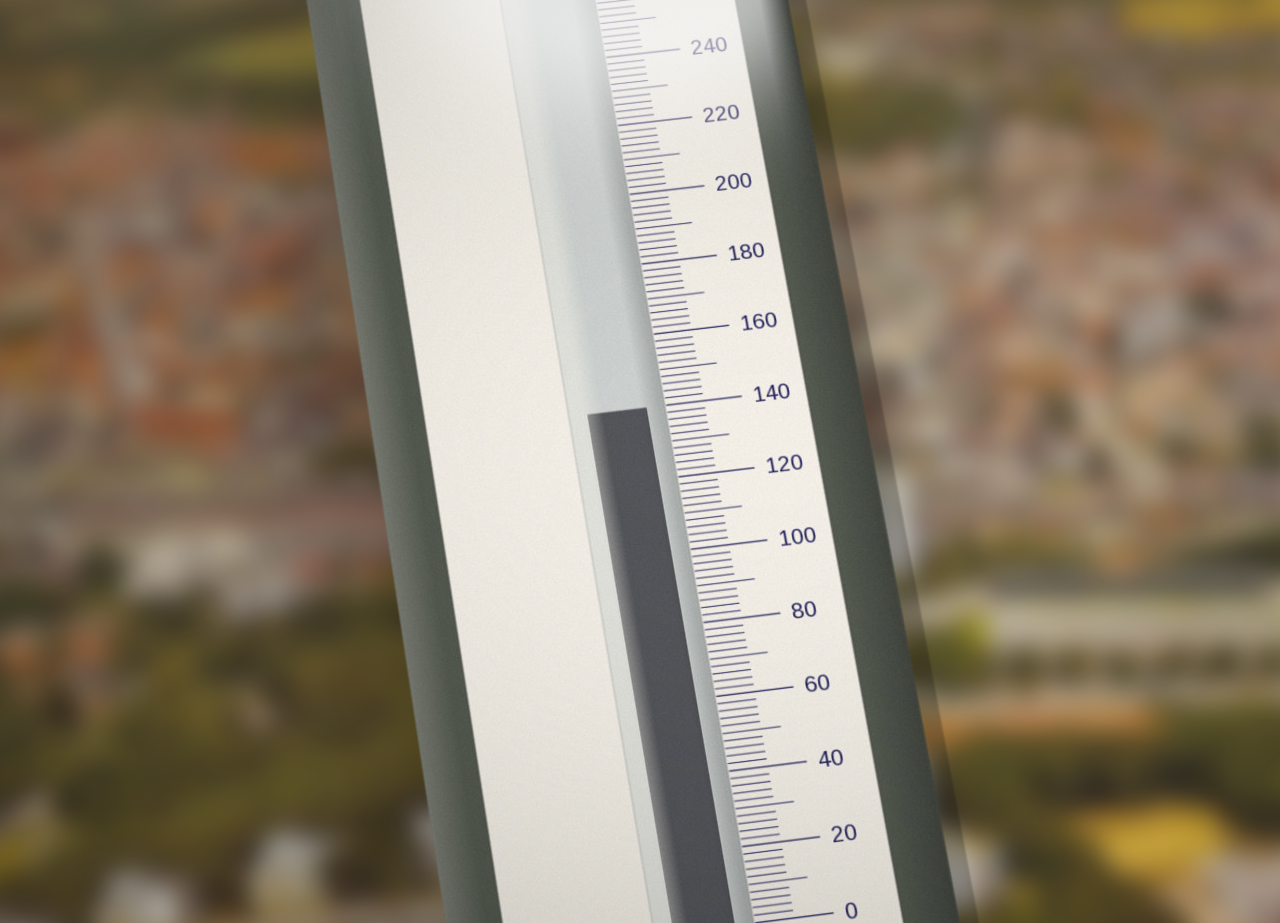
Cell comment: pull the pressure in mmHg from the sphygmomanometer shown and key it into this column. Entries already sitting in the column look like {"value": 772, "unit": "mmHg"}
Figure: {"value": 140, "unit": "mmHg"}
